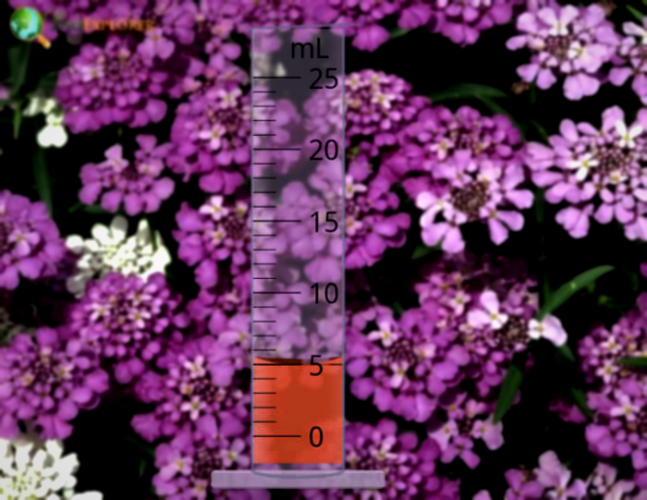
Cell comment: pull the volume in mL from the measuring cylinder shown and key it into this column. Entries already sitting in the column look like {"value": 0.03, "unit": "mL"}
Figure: {"value": 5, "unit": "mL"}
